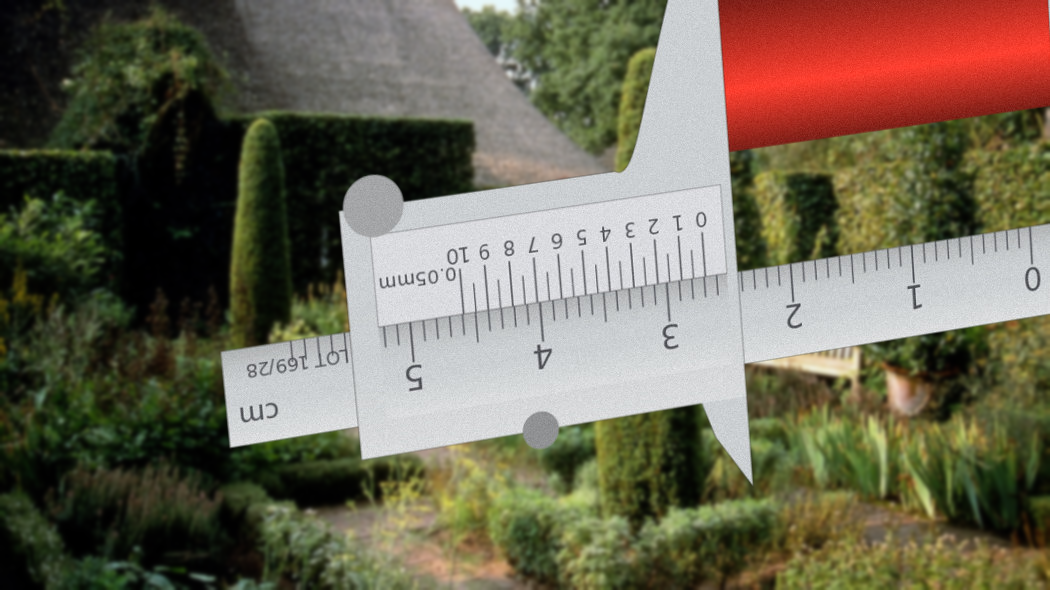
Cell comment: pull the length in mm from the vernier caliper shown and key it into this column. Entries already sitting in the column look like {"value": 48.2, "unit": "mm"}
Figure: {"value": 26.9, "unit": "mm"}
